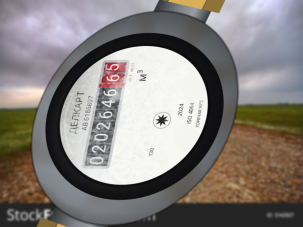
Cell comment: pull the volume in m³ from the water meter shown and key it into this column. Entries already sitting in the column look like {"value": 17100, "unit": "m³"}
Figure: {"value": 202646.65, "unit": "m³"}
